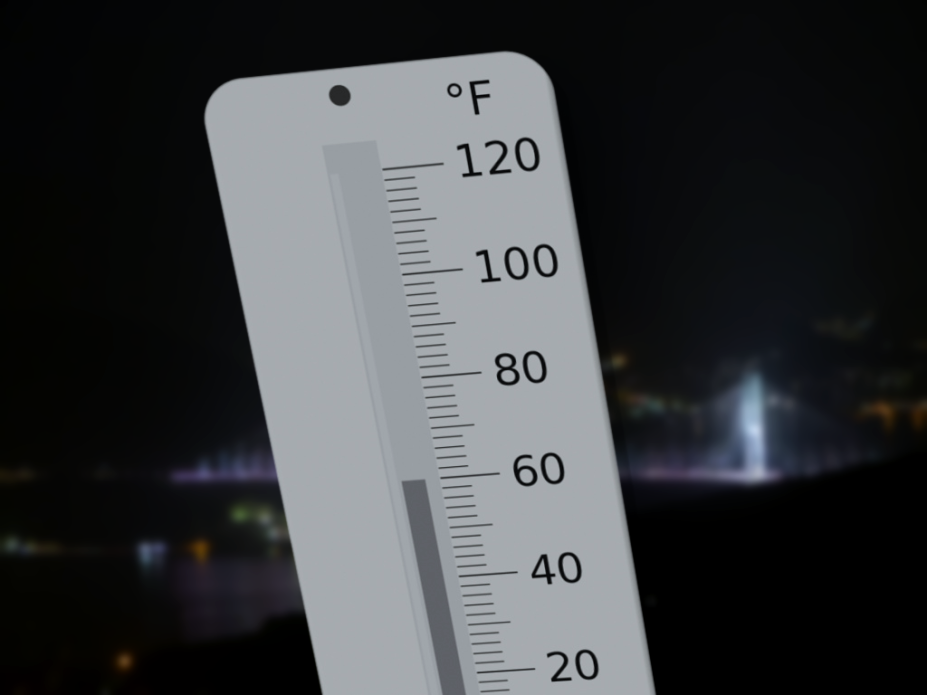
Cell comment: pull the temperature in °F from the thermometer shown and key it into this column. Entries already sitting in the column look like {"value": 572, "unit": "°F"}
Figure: {"value": 60, "unit": "°F"}
